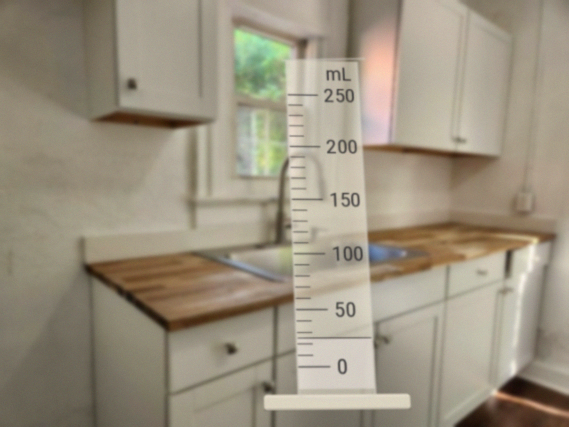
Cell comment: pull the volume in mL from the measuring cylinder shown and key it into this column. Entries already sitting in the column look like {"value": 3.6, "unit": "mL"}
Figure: {"value": 25, "unit": "mL"}
